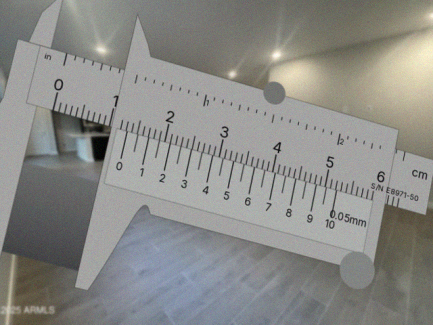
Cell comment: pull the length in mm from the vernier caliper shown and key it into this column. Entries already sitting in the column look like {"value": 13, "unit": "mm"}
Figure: {"value": 13.2, "unit": "mm"}
